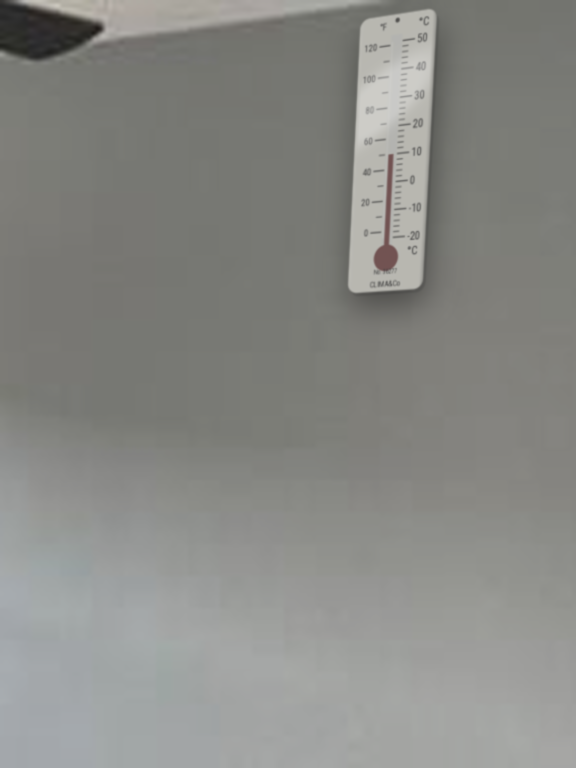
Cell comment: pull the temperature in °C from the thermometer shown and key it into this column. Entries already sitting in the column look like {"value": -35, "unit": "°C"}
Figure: {"value": 10, "unit": "°C"}
